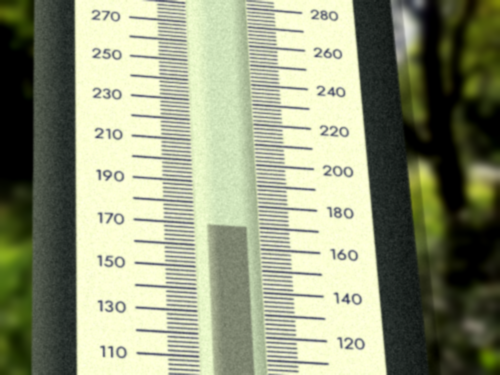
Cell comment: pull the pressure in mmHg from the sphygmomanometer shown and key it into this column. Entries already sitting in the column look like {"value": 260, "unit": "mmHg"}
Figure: {"value": 170, "unit": "mmHg"}
